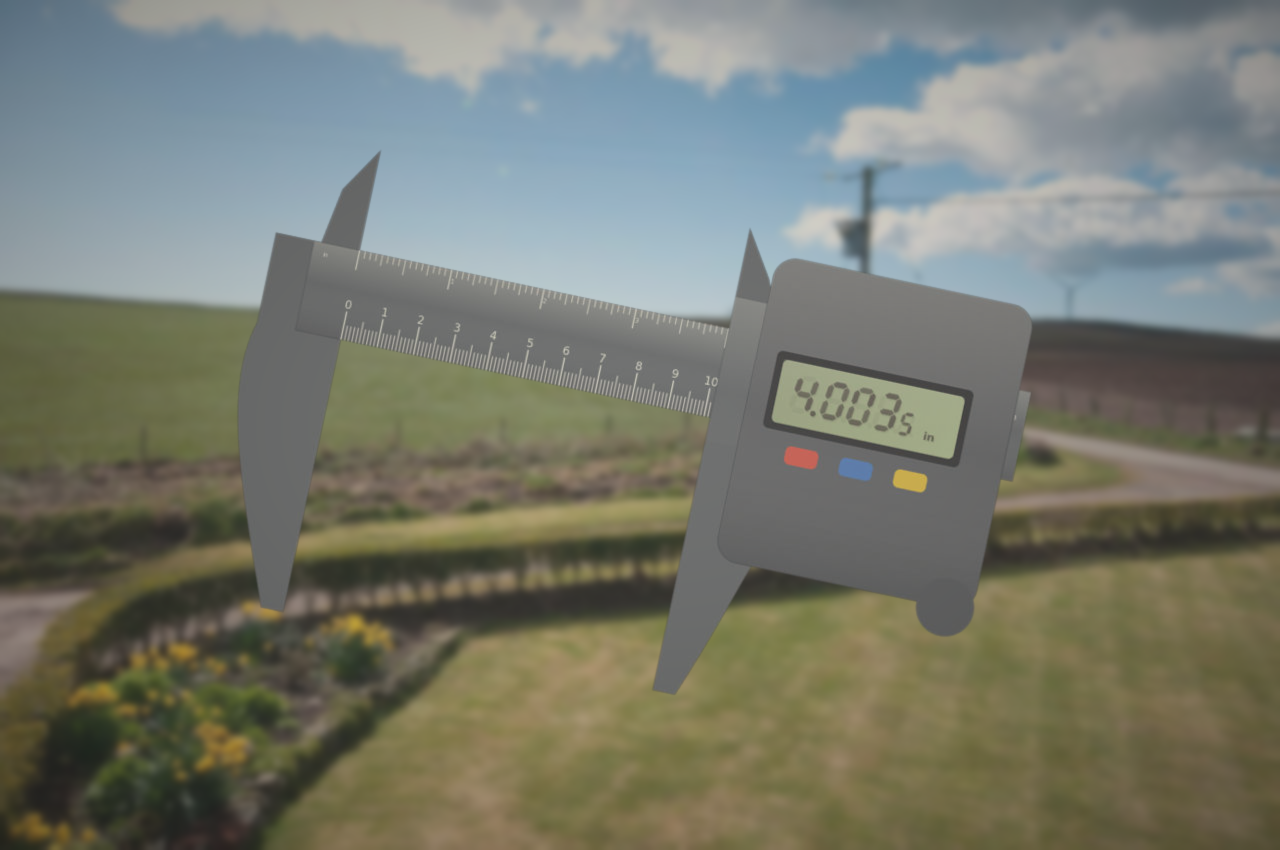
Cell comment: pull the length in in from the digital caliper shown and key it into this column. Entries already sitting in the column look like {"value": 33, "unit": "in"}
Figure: {"value": 4.0035, "unit": "in"}
